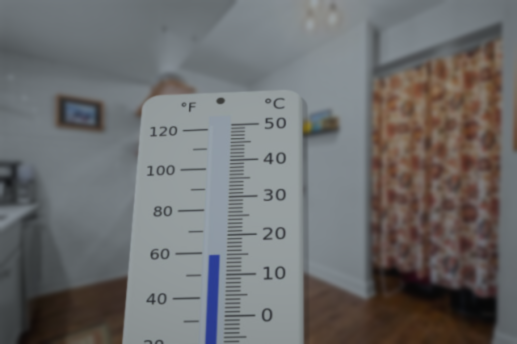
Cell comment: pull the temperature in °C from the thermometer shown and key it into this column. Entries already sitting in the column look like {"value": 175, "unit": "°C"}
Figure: {"value": 15, "unit": "°C"}
